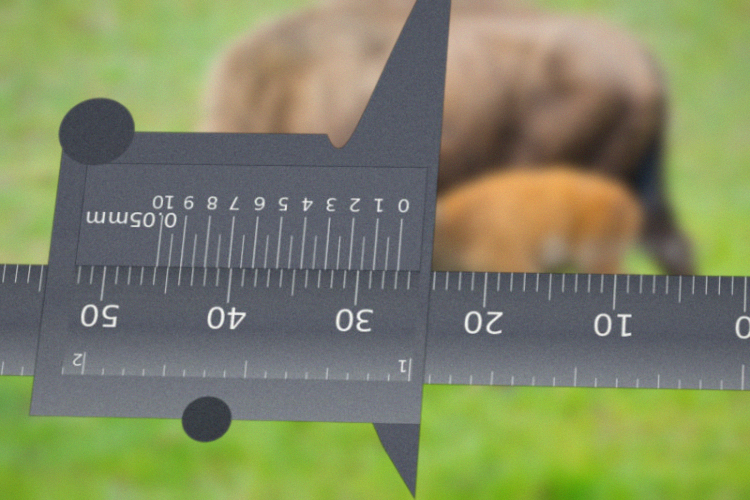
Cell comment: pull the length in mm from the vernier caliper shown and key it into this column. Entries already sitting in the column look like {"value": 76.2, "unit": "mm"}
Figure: {"value": 26.9, "unit": "mm"}
